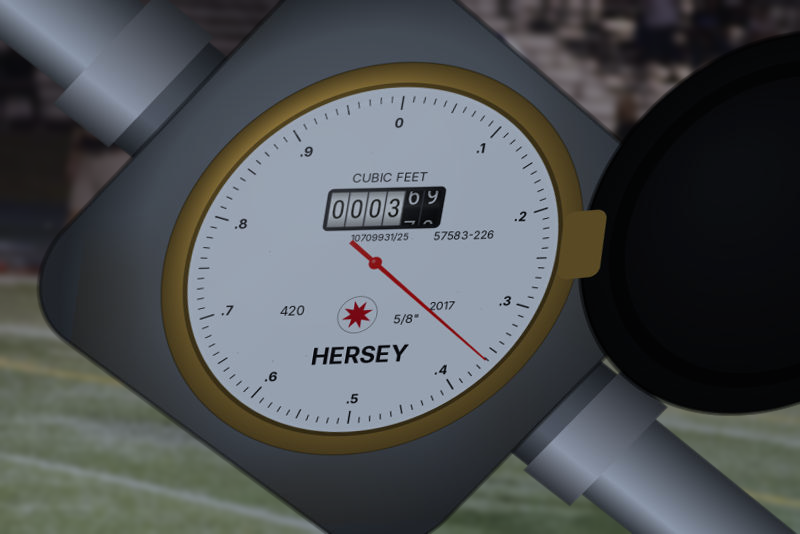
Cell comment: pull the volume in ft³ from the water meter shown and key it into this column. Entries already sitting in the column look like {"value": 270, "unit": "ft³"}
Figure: {"value": 369.36, "unit": "ft³"}
